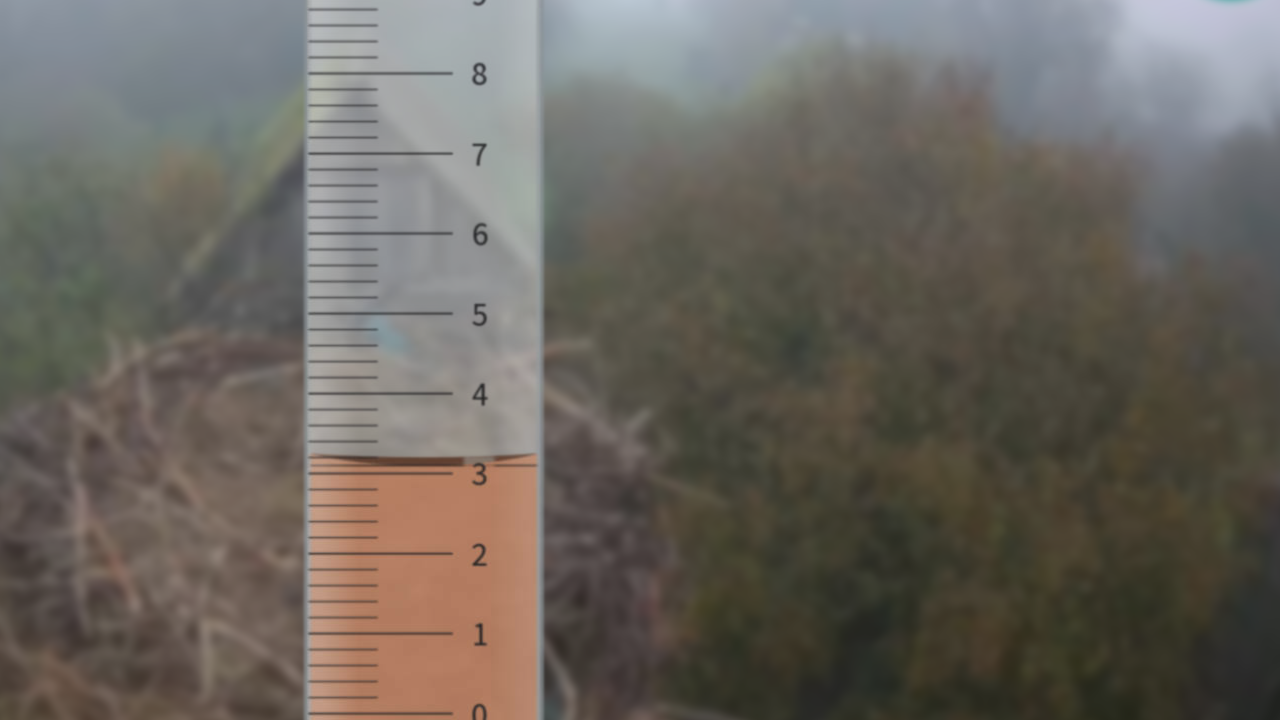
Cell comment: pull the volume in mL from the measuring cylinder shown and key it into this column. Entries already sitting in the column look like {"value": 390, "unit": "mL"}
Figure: {"value": 3.1, "unit": "mL"}
